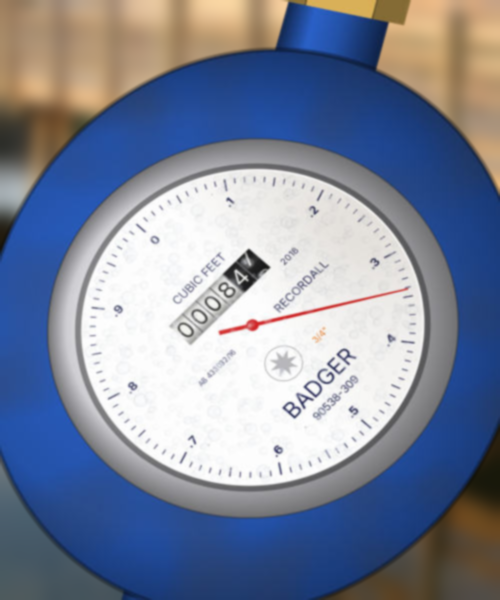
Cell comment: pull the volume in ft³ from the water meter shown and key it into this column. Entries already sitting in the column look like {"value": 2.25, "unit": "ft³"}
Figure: {"value": 847.34, "unit": "ft³"}
